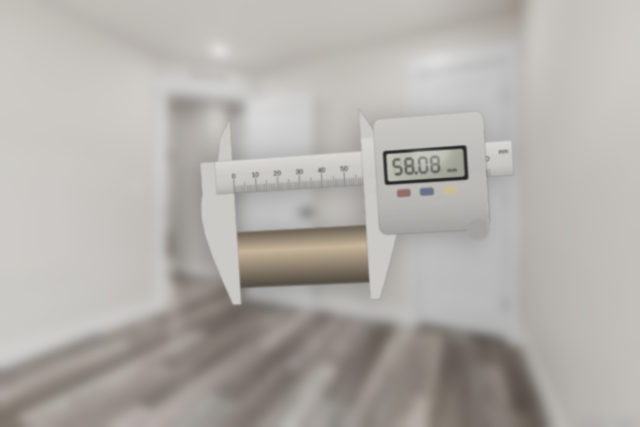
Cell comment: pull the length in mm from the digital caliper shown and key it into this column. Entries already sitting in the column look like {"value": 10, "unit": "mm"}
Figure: {"value": 58.08, "unit": "mm"}
